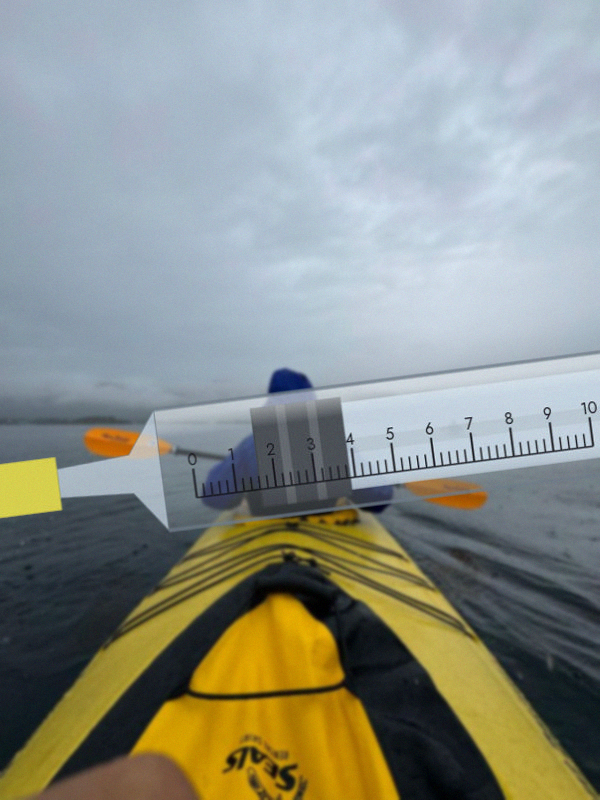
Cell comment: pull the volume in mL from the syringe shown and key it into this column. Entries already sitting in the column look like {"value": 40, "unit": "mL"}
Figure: {"value": 1.6, "unit": "mL"}
